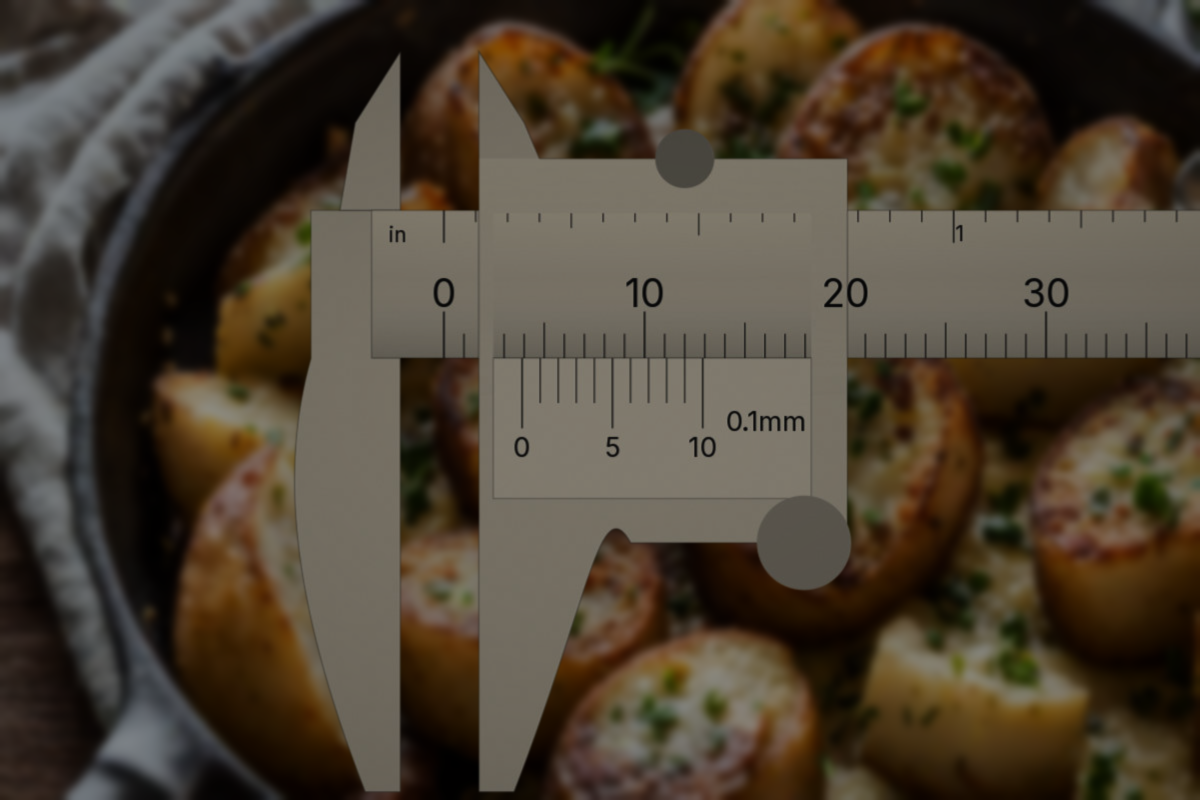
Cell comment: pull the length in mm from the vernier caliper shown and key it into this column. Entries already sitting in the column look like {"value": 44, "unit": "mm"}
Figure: {"value": 3.9, "unit": "mm"}
